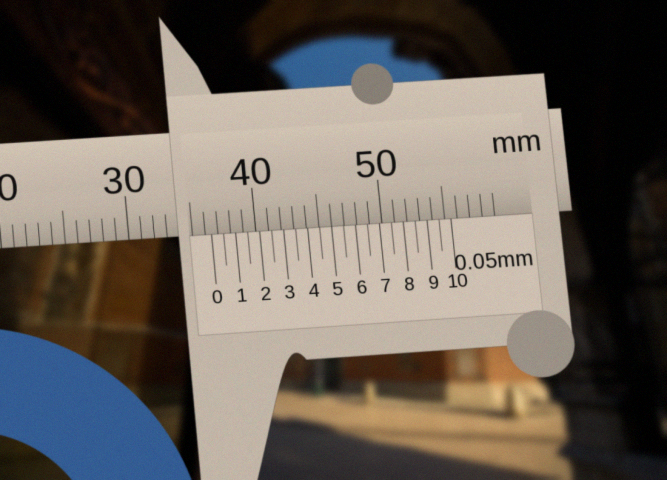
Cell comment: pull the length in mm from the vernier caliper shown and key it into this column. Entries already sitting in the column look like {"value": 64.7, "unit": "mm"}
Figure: {"value": 36.5, "unit": "mm"}
